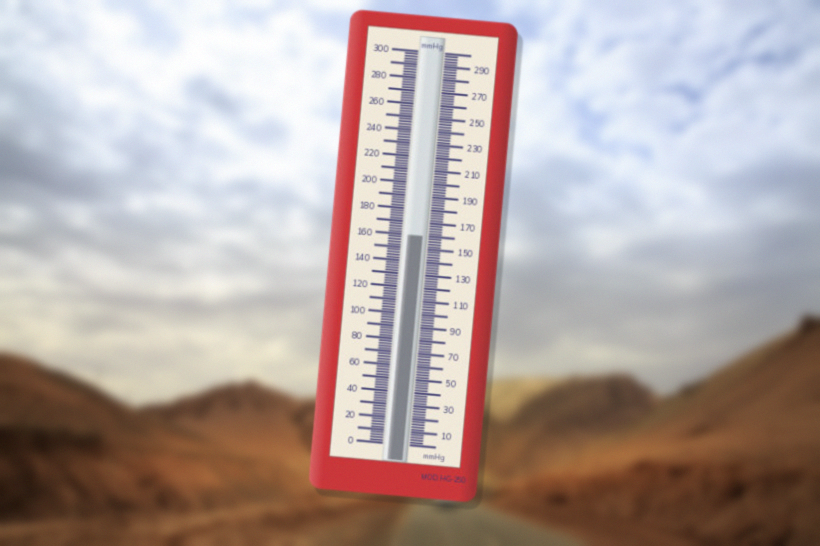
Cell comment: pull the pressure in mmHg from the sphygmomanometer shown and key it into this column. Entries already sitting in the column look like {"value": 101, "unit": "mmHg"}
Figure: {"value": 160, "unit": "mmHg"}
